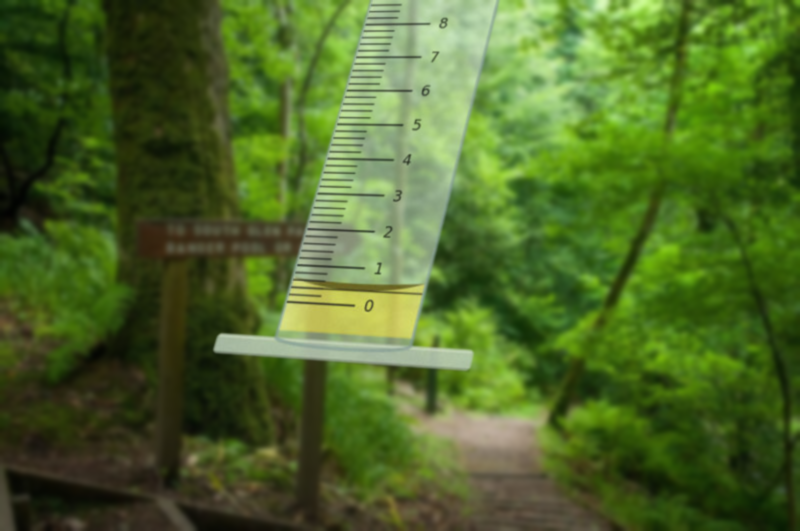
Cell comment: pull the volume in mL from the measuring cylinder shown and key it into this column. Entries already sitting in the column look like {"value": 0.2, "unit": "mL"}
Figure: {"value": 0.4, "unit": "mL"}
